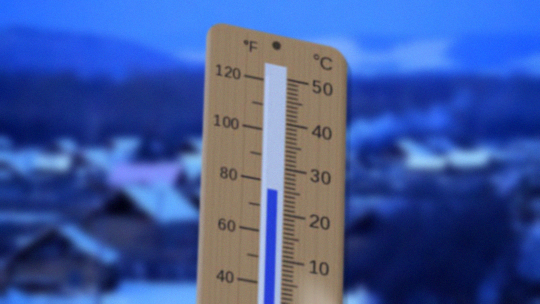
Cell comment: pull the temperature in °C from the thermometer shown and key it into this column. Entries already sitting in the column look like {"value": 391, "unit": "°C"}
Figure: {"value": 25, "unit": "°C"}
